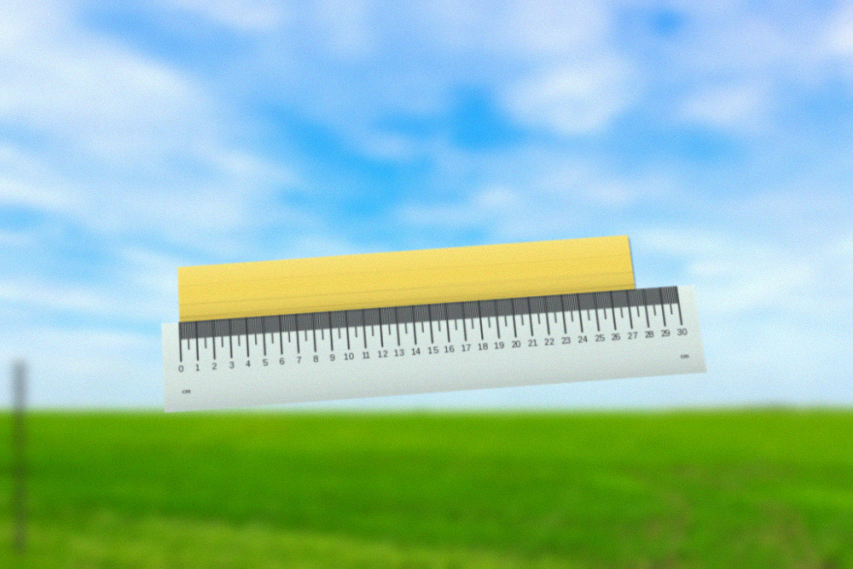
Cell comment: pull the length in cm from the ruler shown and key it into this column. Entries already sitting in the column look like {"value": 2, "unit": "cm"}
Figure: {"value": 27.5, "unit": "cm"}
